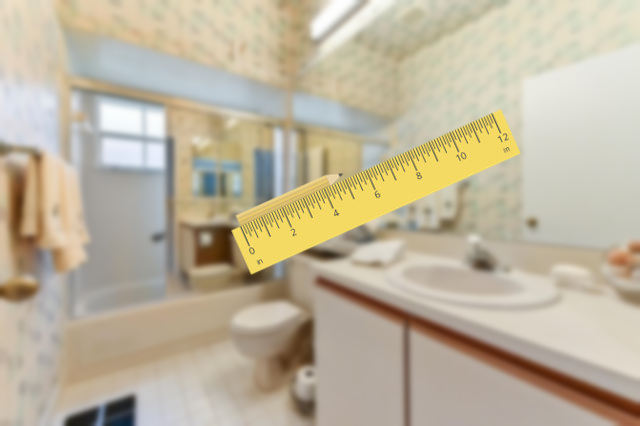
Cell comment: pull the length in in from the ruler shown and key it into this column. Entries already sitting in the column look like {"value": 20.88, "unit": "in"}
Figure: {"value": 5, "unit": "in"}
